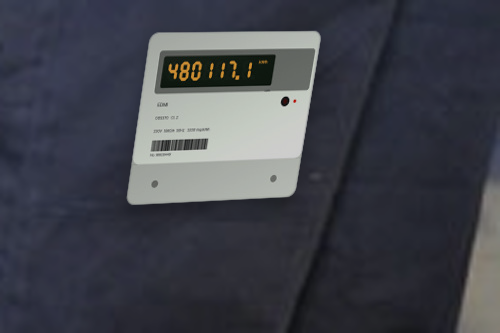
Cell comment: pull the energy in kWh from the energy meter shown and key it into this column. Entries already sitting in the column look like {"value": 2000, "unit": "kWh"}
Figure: {"value": 480117.1, "unit": "kWh"}
